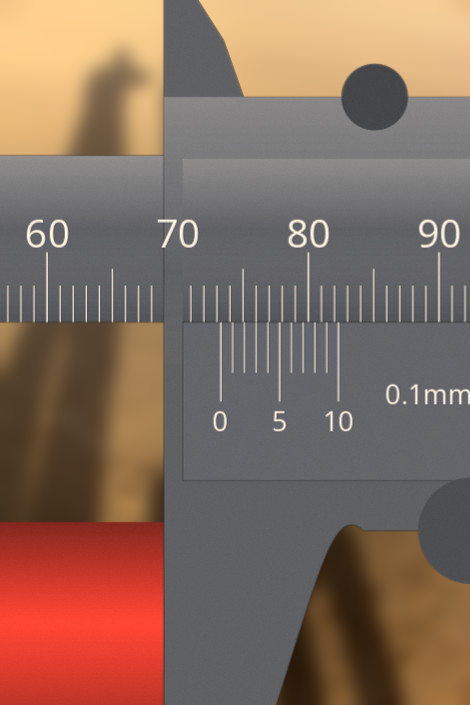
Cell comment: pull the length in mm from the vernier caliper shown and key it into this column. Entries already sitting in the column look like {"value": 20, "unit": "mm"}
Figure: {"value": 73.3, "unit": "mm"}
